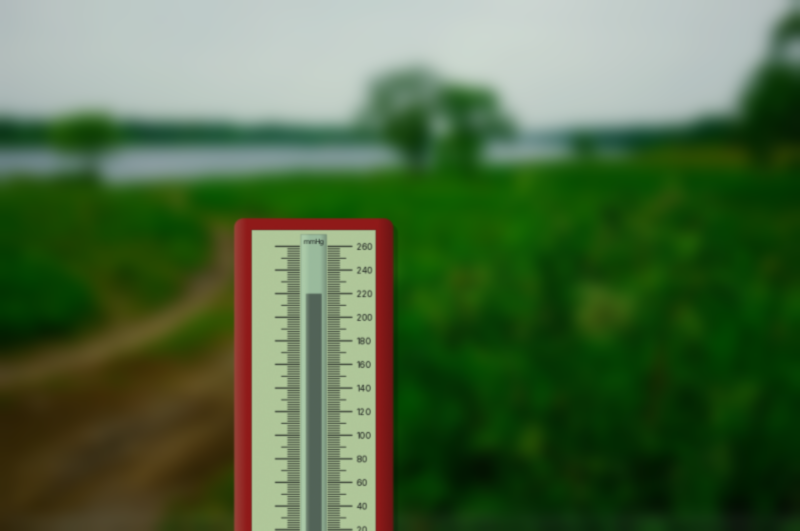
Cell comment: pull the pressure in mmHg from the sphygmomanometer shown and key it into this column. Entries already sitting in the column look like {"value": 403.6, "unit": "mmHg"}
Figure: {"value": 220, "unit": "mmHg"}
